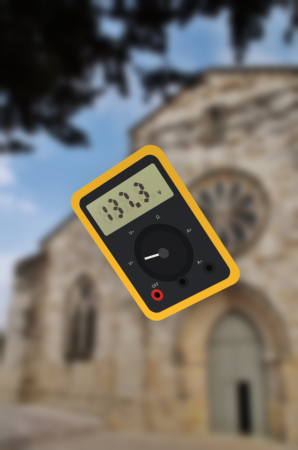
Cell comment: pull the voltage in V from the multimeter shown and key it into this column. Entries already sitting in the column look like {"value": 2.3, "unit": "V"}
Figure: {"value": 137.3, "unit": "V"}
